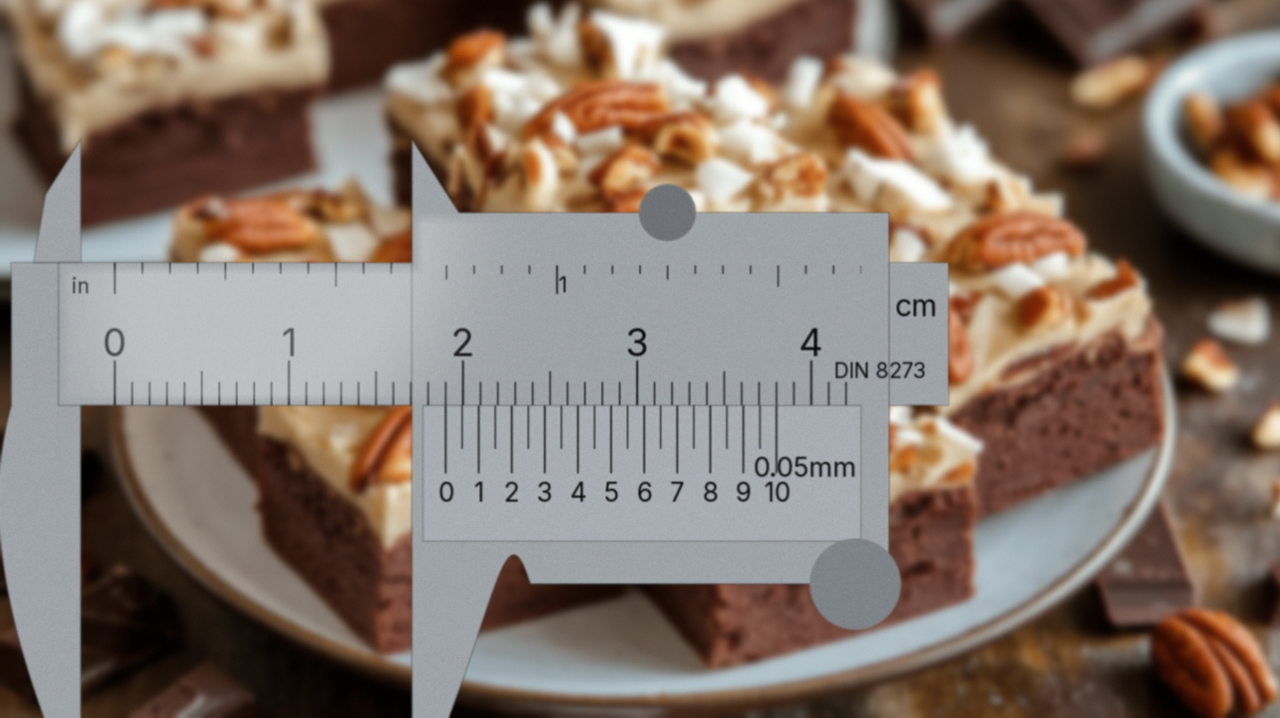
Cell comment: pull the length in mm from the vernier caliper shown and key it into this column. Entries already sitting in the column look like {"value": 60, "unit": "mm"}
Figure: {"value": 19.0, "unit": "mm"}
